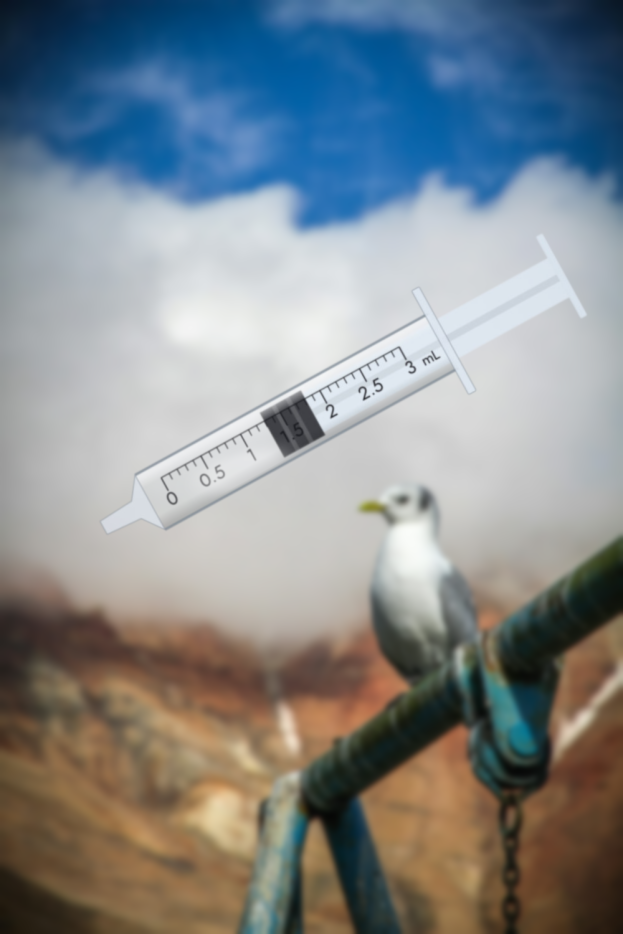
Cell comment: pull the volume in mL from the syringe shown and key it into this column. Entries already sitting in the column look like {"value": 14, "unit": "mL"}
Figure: {"value": 1.3, "unit": "mL"}
